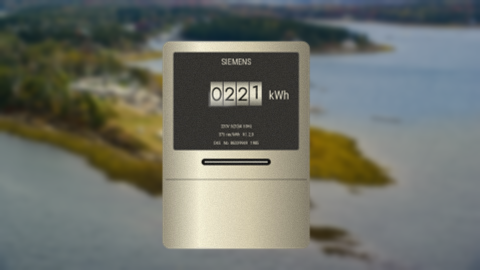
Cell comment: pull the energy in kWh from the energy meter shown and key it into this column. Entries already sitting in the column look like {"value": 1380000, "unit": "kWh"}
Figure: {"value": 221, "unit": "kWh"}
